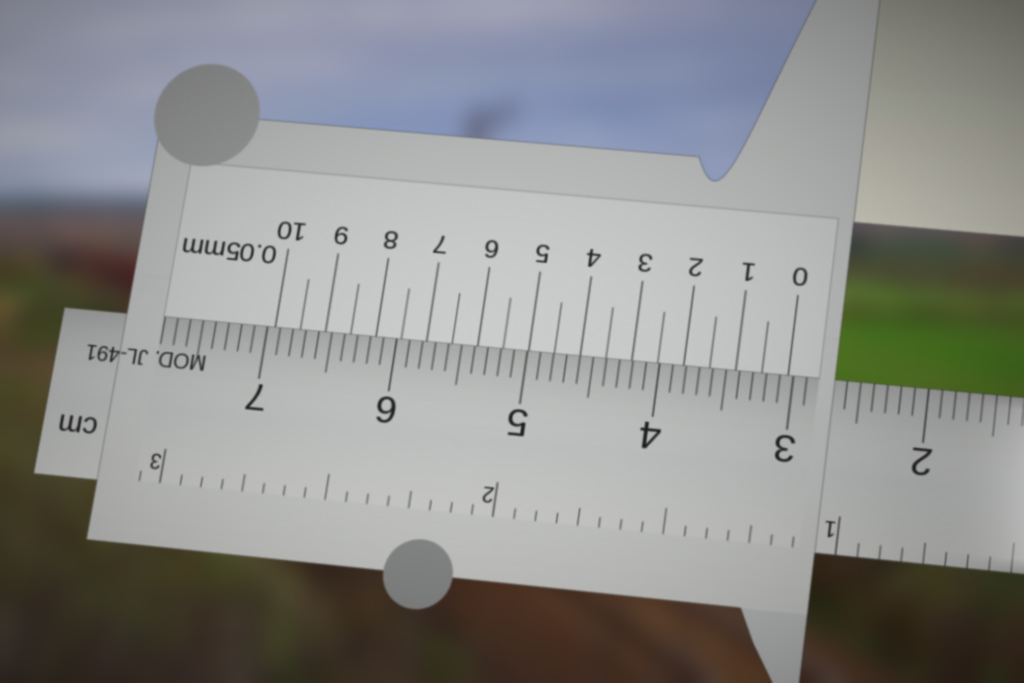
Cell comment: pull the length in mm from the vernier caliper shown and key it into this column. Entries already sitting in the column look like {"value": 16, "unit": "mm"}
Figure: {"value": 30.4, "unit": "mm"}
